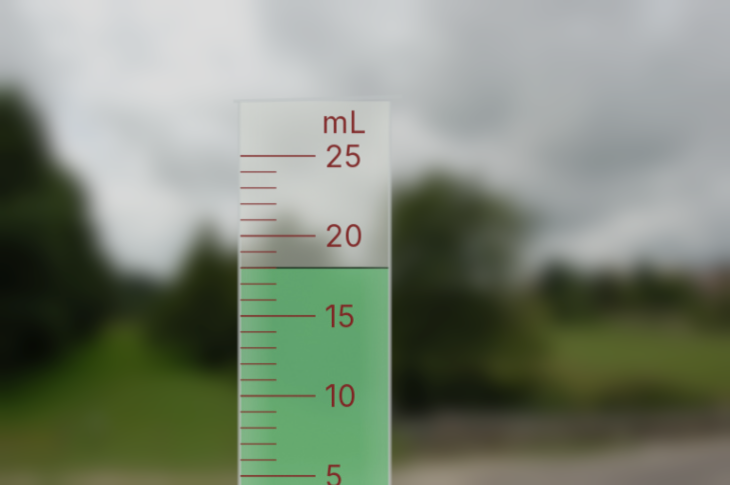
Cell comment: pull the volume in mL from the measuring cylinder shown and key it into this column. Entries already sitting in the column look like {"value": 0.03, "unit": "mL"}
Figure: {"value": 18, "unit": "mL"}
